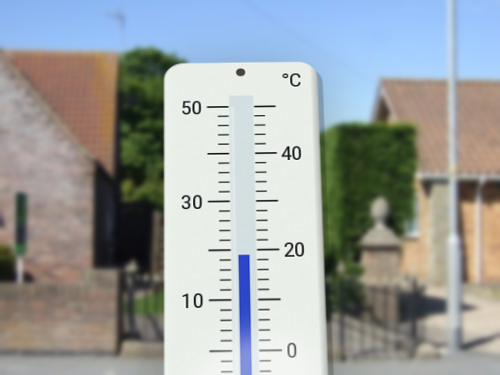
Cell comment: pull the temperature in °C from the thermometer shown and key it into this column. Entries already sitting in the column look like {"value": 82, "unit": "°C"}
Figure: {"value": 19, "unit": "°C"}
